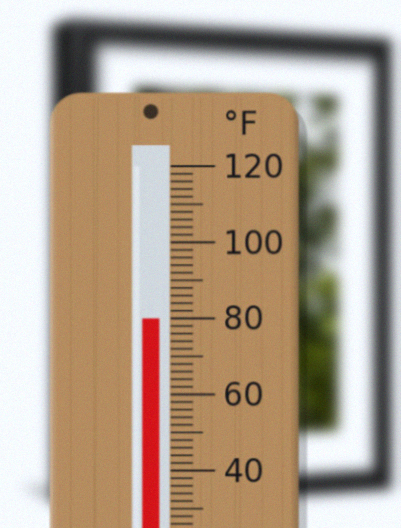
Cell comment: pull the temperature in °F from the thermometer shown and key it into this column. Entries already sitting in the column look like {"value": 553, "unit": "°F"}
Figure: {"value": 80, "unit": "°F"}
